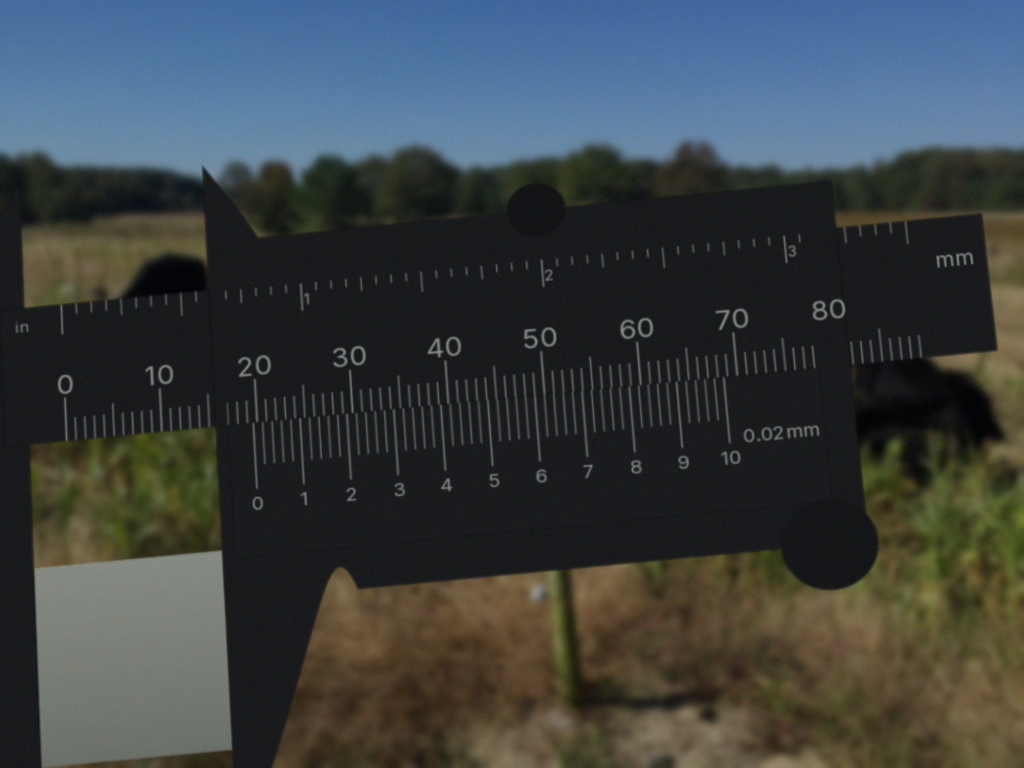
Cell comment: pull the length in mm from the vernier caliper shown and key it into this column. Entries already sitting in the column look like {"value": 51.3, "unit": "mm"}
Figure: {"value": 19.6, "unit": "mm"}
